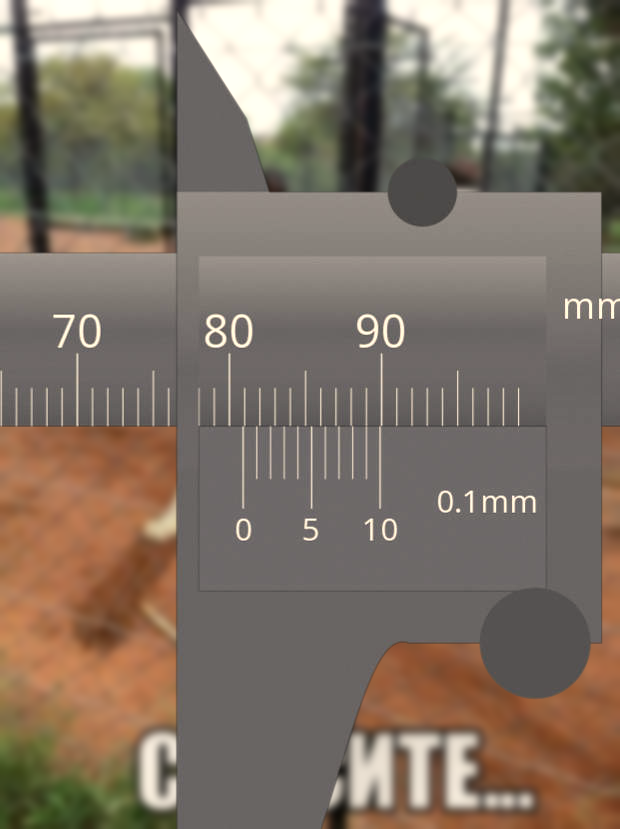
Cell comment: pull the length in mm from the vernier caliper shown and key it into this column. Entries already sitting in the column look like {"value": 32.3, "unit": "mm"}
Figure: {"value": 80.9, "unit": "mm"}
